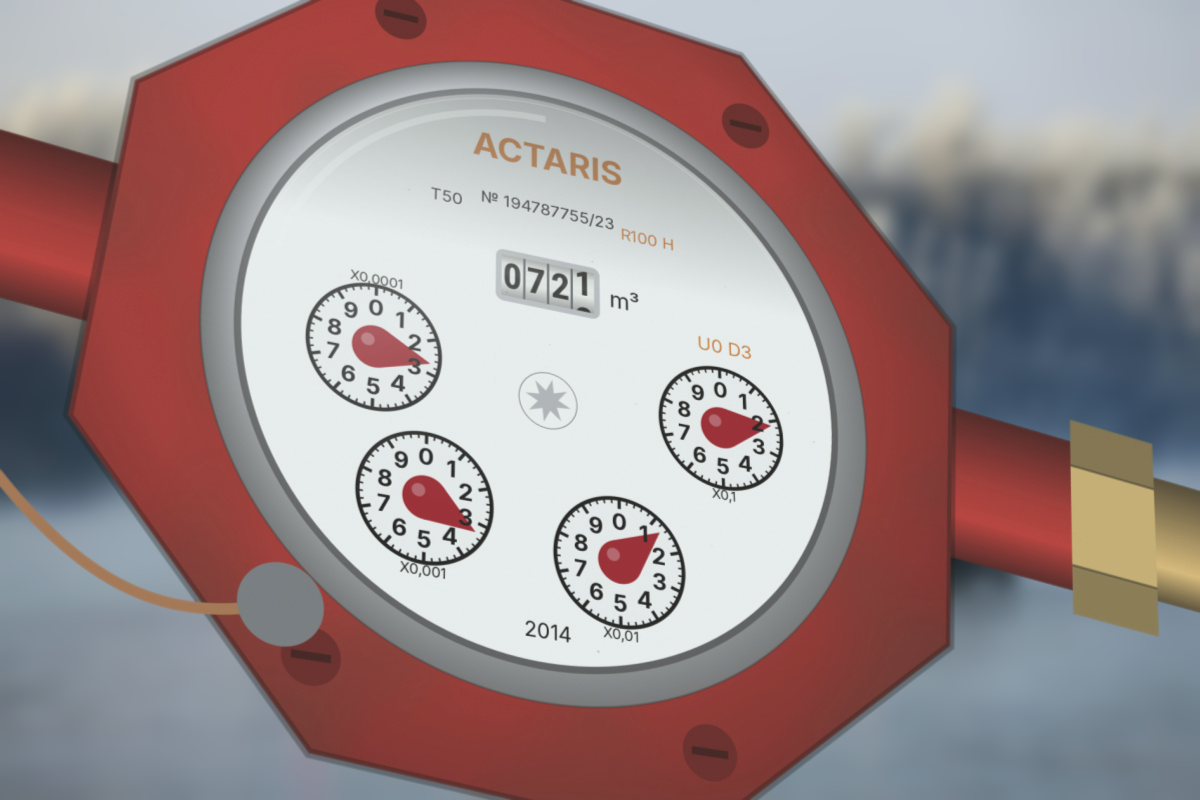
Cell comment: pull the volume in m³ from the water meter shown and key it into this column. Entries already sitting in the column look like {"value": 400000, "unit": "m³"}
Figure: {"value": 721.2132, "unit": "m³"}
